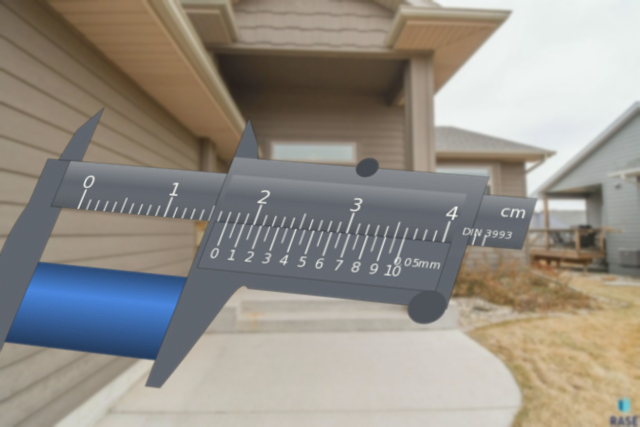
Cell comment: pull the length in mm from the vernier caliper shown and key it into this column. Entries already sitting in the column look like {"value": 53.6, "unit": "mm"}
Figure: {"value": 17.0, "unit": "mm"}
